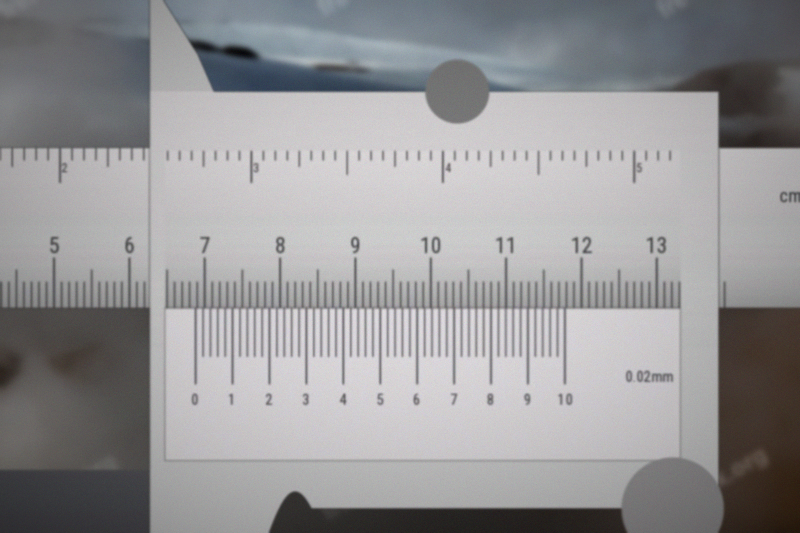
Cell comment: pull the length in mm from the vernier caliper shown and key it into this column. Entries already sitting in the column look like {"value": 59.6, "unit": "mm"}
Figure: {"value": 68.8, "unit": "mm"}
